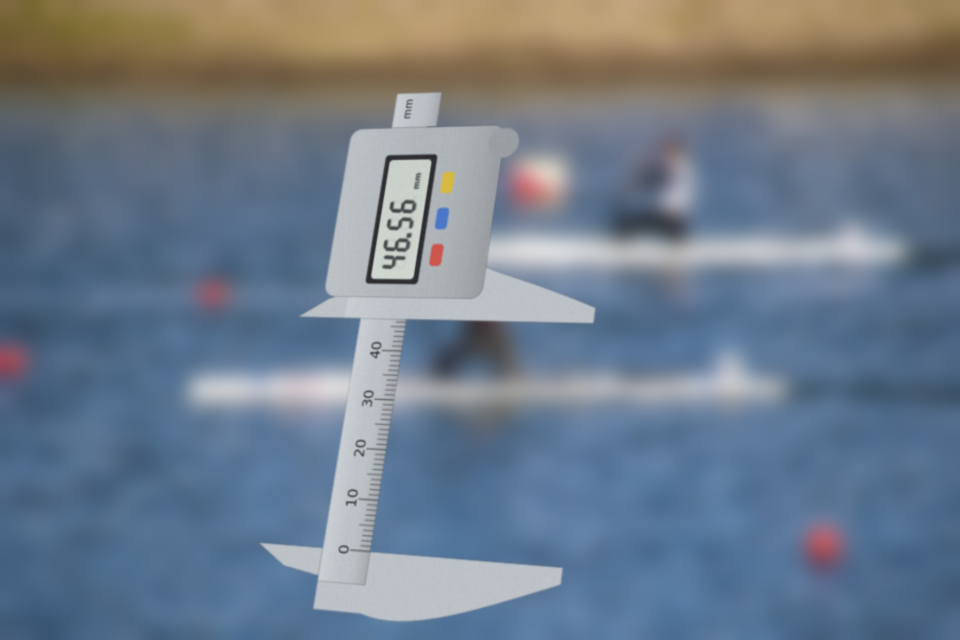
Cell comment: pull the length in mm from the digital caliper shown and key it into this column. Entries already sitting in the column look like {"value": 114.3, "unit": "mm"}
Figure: {"value": 46.56, "unit": "mm"}
